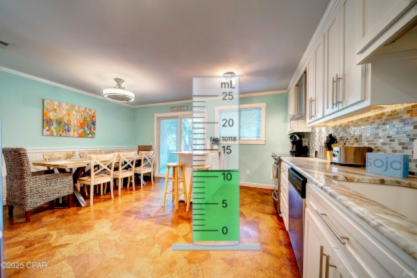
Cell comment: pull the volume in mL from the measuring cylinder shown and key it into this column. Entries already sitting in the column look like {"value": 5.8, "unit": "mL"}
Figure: {"value": 11, "unit": "mL"}
